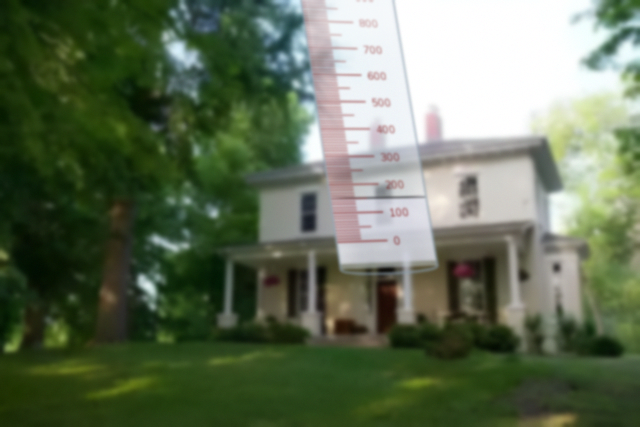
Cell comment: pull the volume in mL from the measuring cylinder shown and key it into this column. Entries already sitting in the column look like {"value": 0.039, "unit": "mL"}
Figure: {"value": 150, "unit": "mL"}
